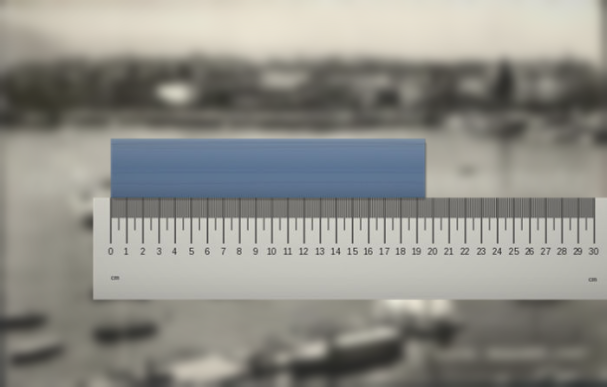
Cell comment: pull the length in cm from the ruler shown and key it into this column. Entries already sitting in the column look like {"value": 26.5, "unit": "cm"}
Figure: {"value": 19.5, "unit": "cm"}
